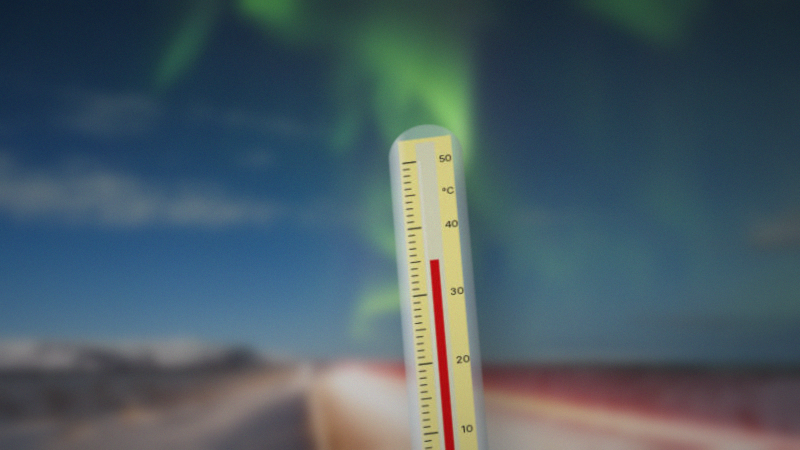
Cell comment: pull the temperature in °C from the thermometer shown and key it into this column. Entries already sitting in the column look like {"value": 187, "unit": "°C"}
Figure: {"value": 35, "unit": "°C"}
